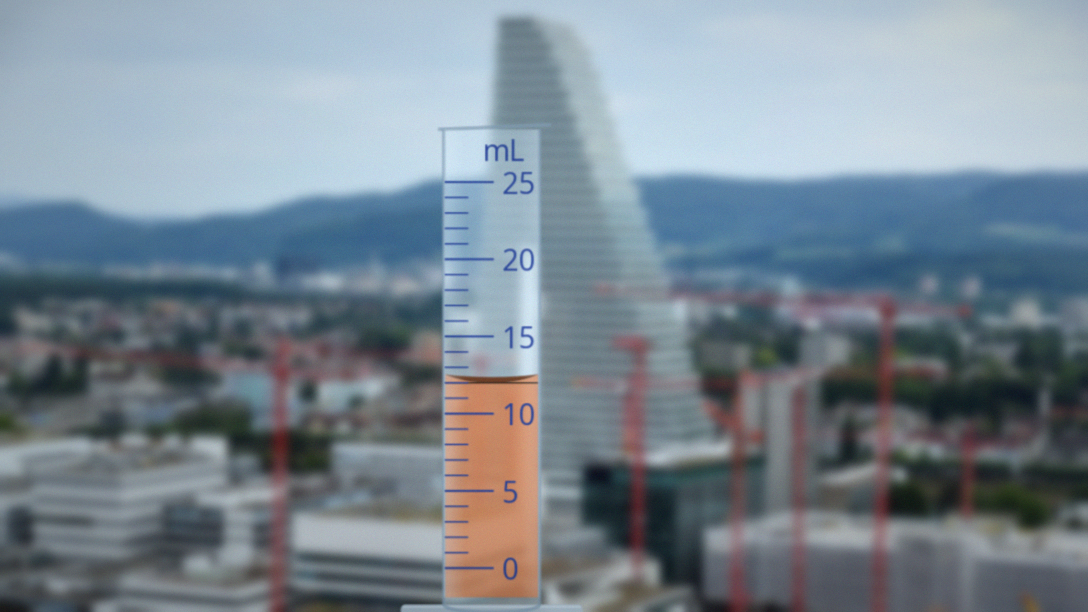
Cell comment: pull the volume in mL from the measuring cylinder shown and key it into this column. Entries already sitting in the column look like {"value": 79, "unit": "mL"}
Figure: {"value": 12, "unit": "mL"}
